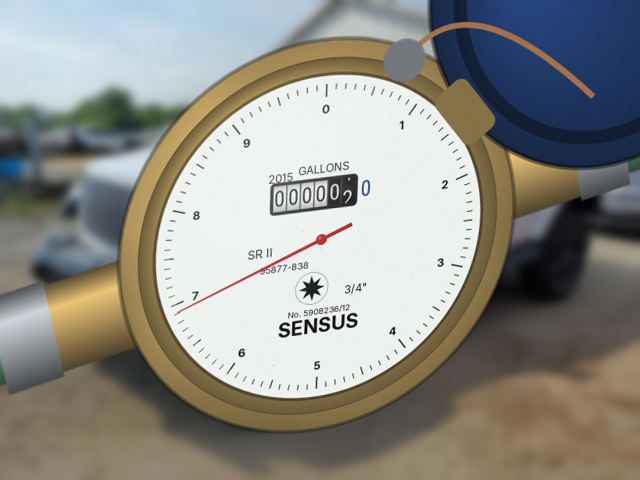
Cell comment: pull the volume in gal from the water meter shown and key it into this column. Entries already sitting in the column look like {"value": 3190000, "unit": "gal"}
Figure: {"value": 16.9, "unit": "gal"}
